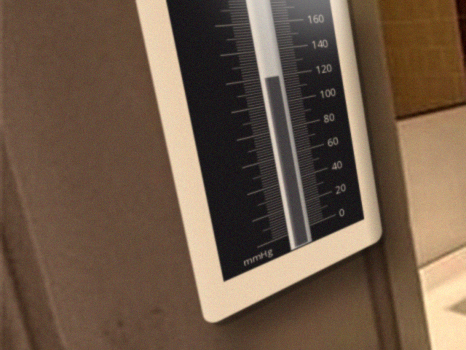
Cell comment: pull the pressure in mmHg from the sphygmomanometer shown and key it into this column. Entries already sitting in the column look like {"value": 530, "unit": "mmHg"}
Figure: {"value": 120, "unit": "mmHg"}
